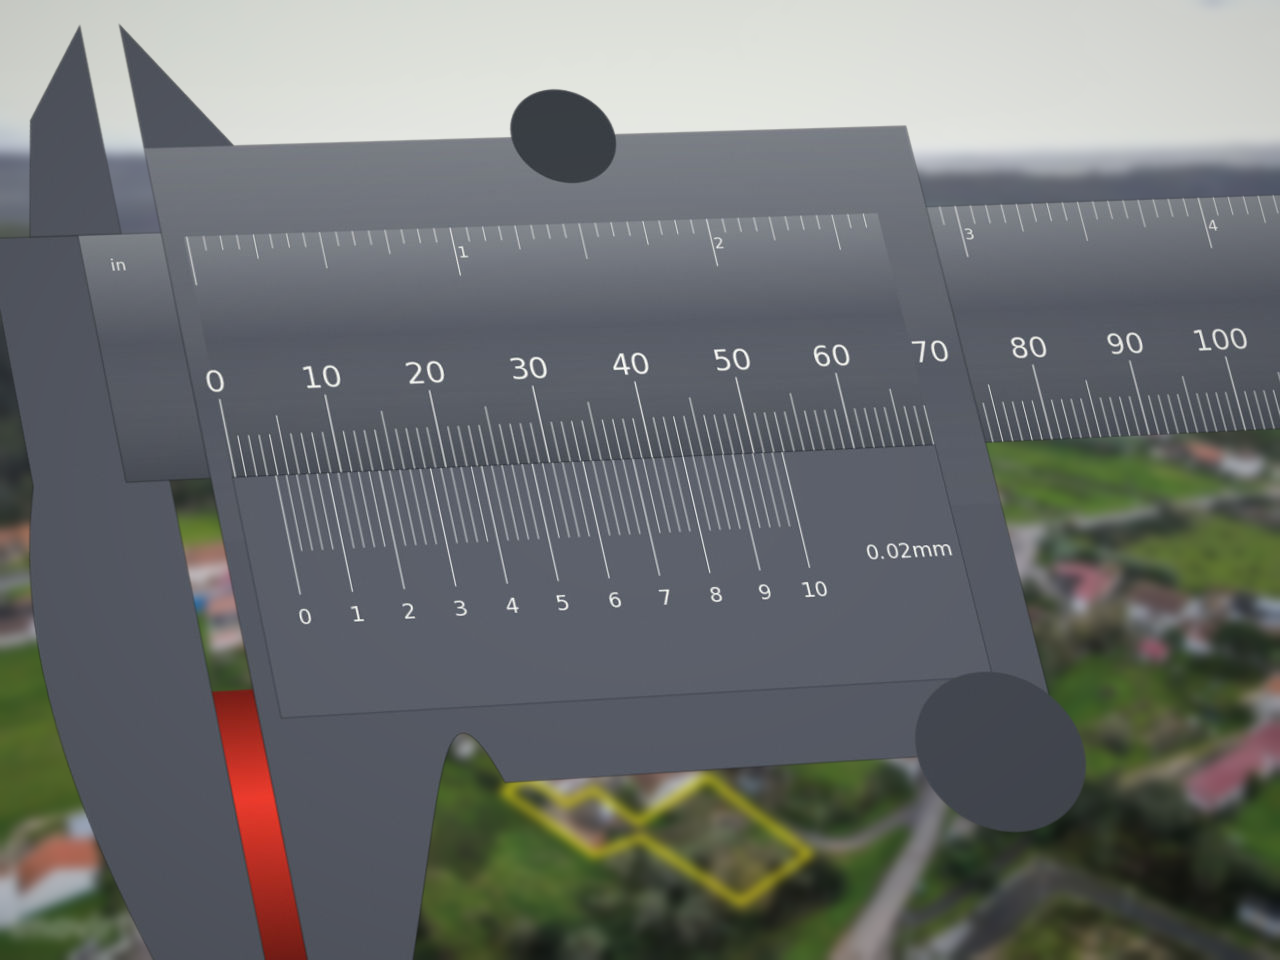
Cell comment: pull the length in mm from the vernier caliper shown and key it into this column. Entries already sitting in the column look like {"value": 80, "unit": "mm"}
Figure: {"value": 3.8, "unit": "mm"}
